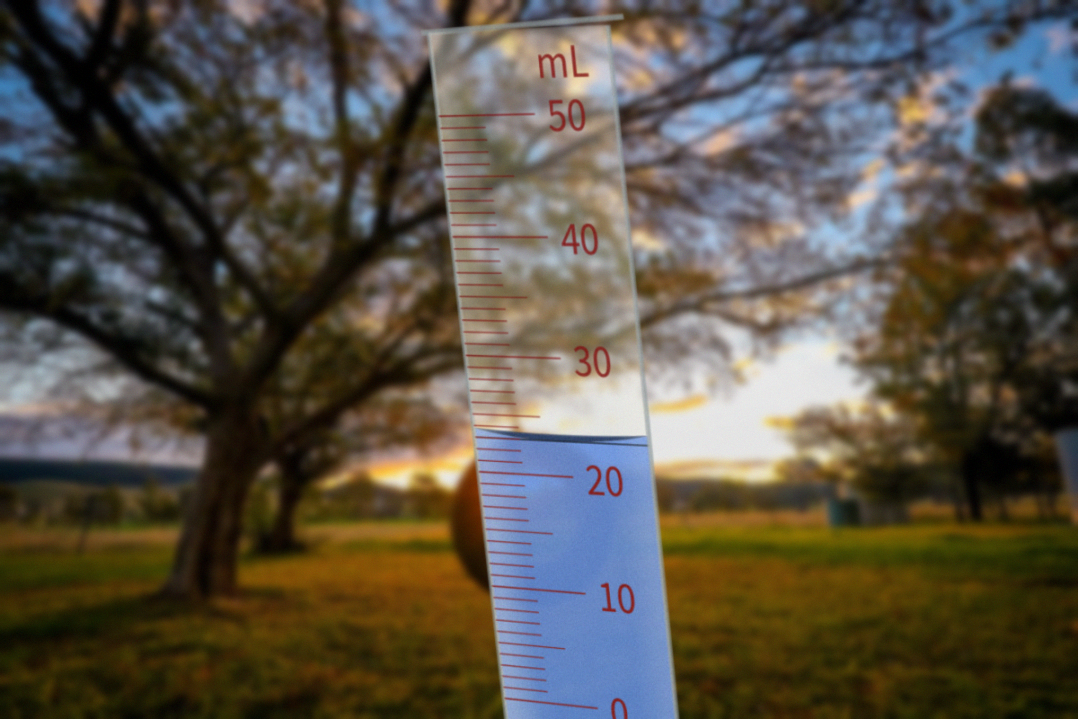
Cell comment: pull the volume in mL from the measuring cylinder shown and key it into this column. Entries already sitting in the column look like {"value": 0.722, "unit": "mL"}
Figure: {"value": 23, "unit": "mL"}
